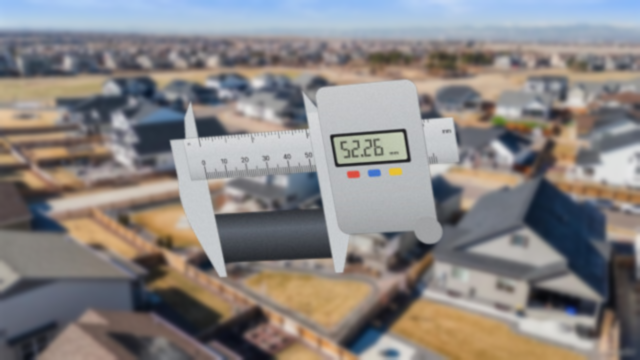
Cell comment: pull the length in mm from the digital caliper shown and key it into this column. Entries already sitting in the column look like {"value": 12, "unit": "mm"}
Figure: {"value": 52.26, "unit": "mm"}
